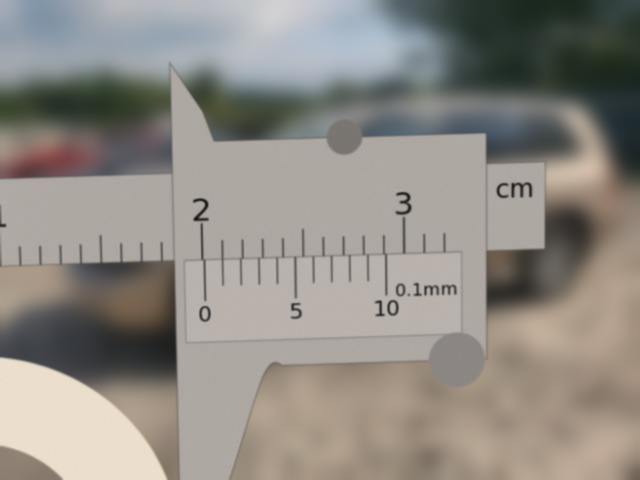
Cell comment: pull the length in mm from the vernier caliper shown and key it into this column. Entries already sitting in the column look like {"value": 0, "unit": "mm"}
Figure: {"value": 20.1, "unit": "mm"}
